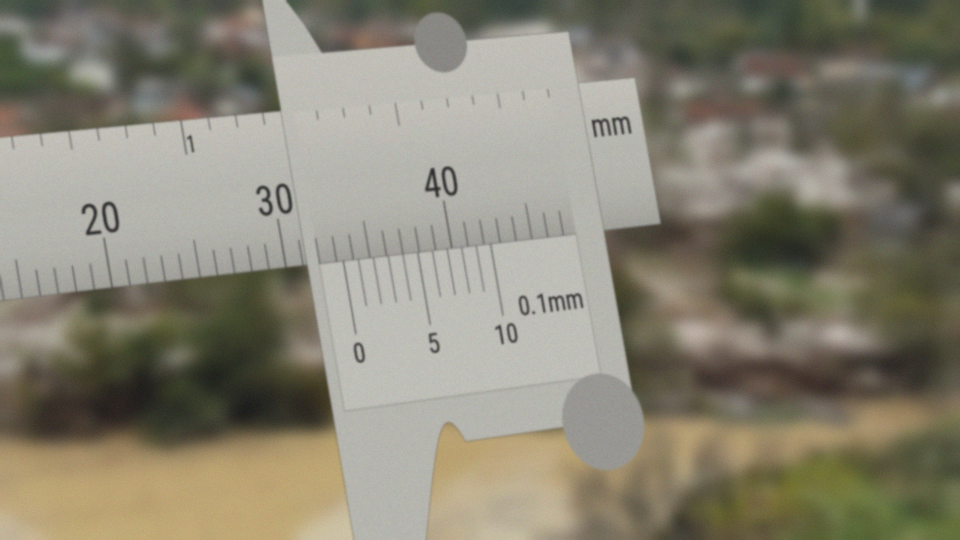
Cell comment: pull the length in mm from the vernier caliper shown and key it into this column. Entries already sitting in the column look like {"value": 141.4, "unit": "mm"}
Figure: {"value": 33.4, "unit": "mm"}
